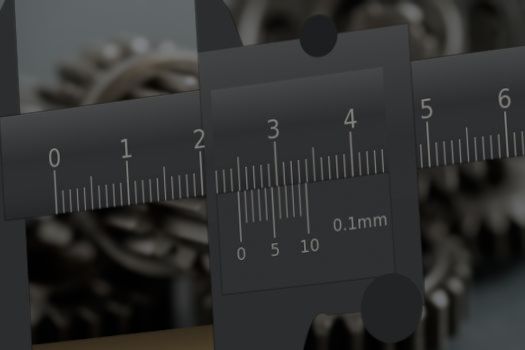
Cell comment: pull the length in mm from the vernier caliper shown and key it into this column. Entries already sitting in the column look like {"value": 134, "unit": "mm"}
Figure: {"value": 24.8, "unit": "mm"}
